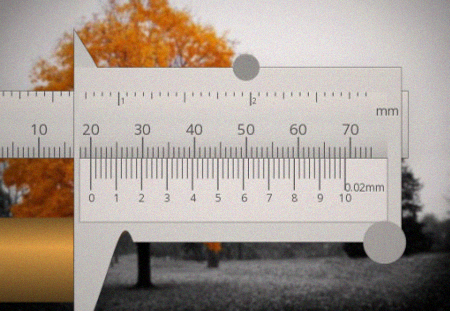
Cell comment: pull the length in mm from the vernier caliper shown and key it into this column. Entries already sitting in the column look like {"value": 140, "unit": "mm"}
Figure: {"value": 20.0, "unit": "mm"}
